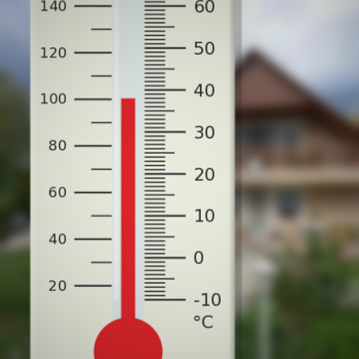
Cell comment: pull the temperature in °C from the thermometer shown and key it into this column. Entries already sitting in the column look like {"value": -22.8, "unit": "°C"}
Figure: {"value": 38, "unit": "°C"}
